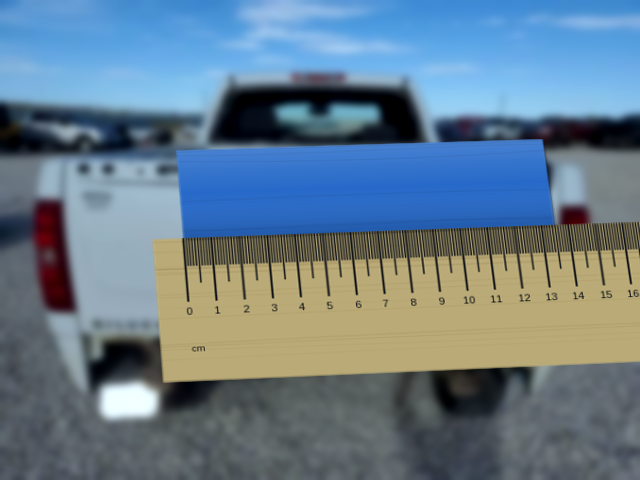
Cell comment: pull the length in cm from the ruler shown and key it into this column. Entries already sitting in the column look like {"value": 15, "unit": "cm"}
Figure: {"value": 13.5, "unit": "cm"}
